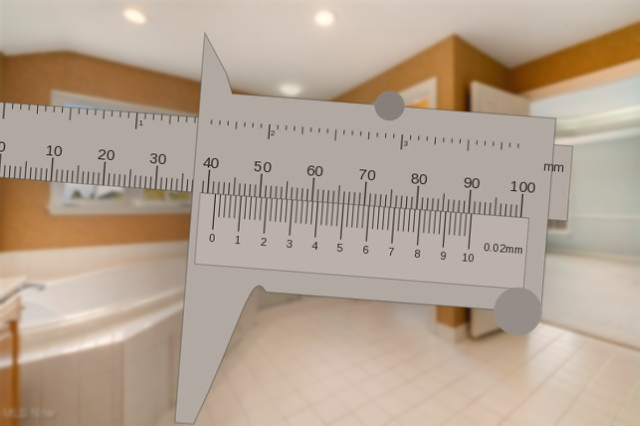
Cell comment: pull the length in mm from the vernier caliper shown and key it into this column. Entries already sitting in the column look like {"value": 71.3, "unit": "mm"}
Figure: {"value": 41.5, "unit": "mm"}
